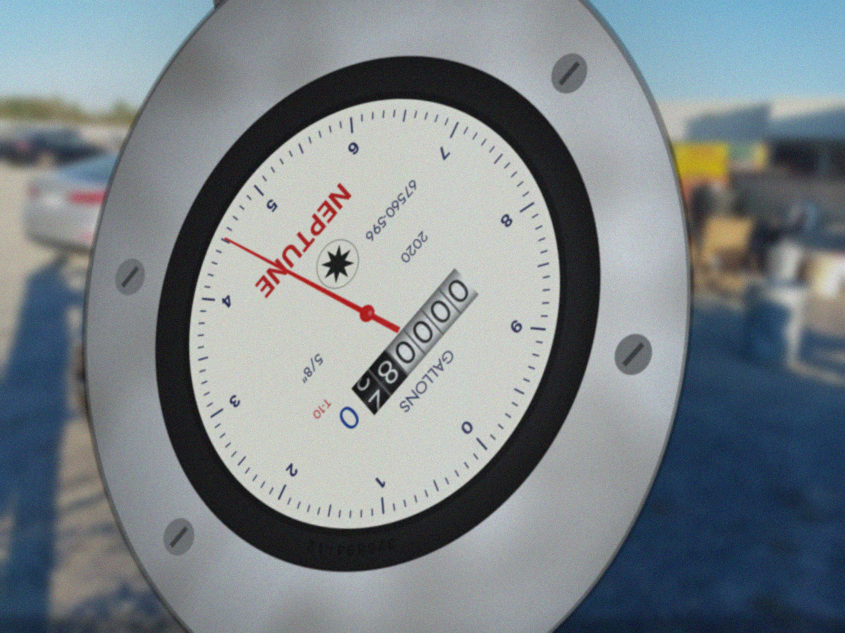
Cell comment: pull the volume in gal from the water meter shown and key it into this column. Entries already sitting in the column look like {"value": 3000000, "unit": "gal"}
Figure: {"value": 824.5, "unit": "gal"}
